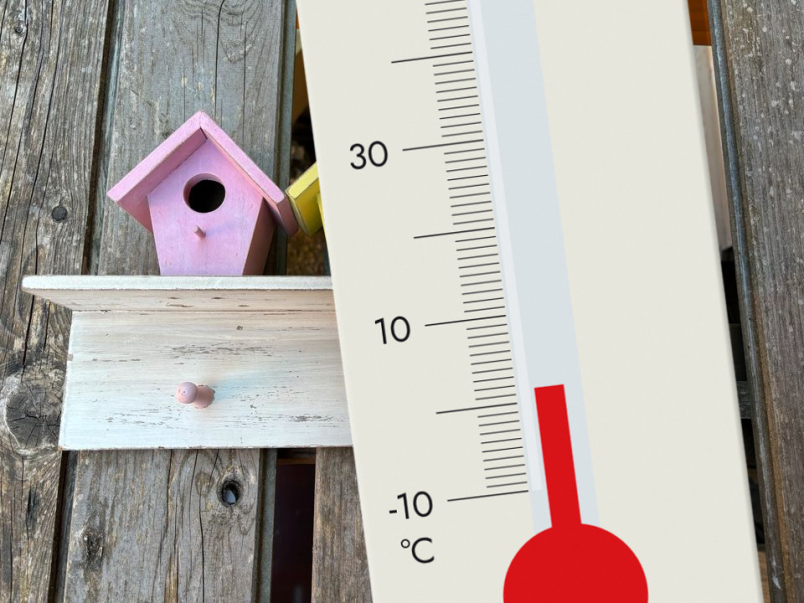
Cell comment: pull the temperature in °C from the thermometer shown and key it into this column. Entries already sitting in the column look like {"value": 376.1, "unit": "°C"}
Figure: {"value": 1.5, "unit": "°C"}
